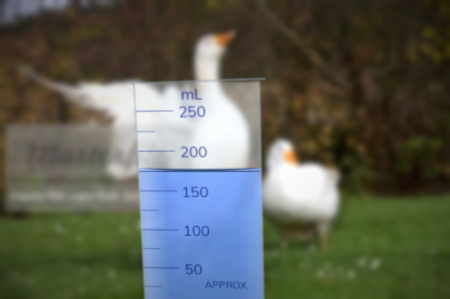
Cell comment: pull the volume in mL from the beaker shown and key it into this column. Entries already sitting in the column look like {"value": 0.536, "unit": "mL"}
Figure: {"value": 175, "unit": "mL"}
